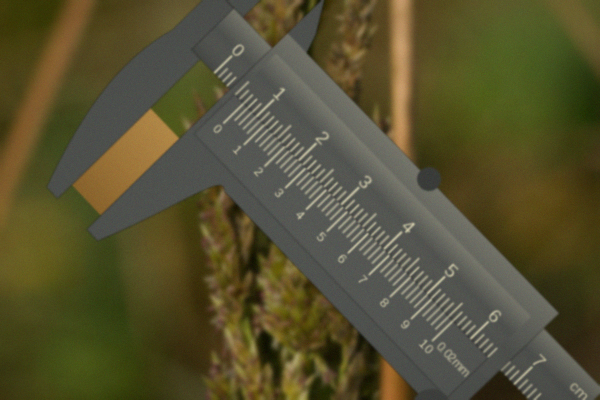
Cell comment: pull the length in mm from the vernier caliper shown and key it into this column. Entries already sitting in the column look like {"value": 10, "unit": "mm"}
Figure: {"value": 7.0, "unit": "mm"}
